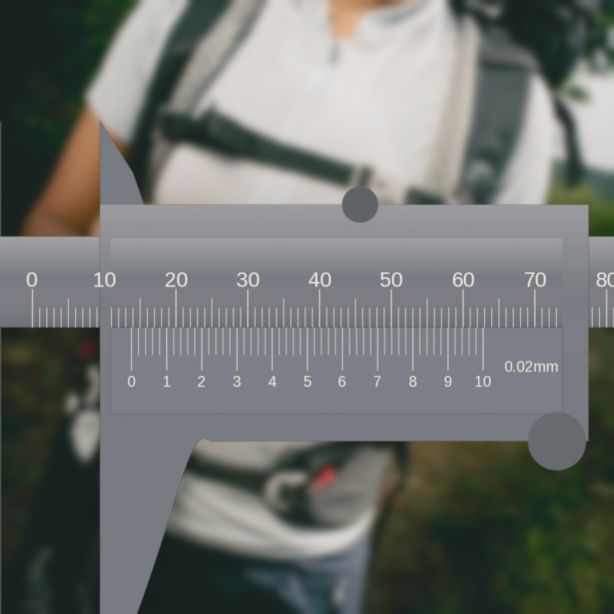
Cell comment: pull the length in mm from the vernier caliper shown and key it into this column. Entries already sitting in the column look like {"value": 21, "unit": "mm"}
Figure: {"value": 13.8, "unit": "mm"}
